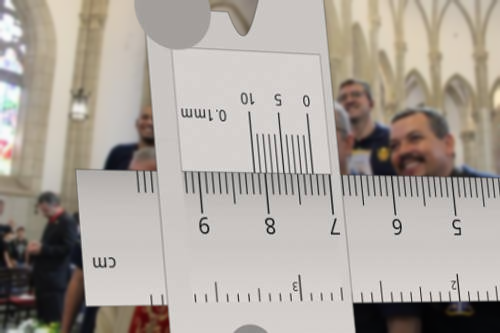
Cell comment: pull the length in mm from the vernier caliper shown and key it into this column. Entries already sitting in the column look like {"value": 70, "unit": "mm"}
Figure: {"value": 72.6, "unit": "mm"}
